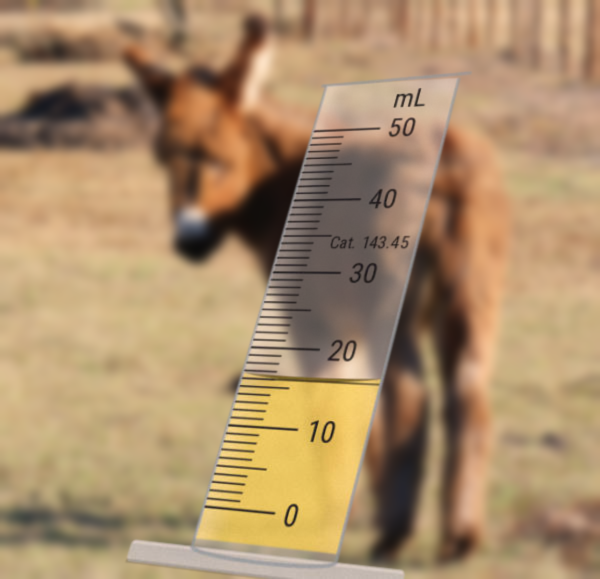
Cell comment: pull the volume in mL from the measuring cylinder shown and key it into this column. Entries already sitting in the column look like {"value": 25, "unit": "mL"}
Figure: {"value": 16, "unit": "mL"}
